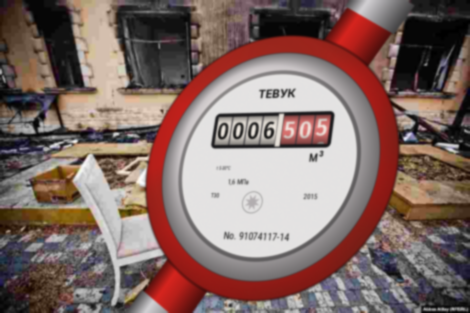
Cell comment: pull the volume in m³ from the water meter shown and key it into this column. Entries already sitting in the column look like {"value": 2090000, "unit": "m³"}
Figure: {"value": 6.505, "unit": "m³"}
